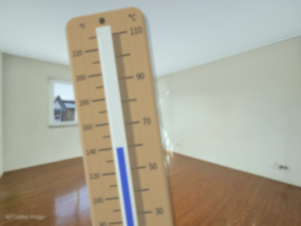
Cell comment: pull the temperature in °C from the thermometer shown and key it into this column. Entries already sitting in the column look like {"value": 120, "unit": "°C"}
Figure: {"value": 60, "unit": "°C"}
